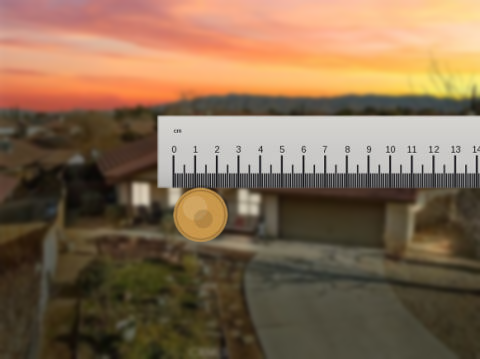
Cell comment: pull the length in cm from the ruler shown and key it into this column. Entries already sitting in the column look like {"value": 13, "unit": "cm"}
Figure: {"value": 2.5, "unit": "cm"}
